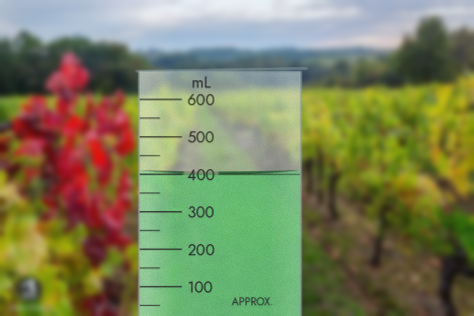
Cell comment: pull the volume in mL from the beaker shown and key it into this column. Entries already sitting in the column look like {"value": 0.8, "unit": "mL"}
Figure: {"value": 400, "unit": "mL"}
